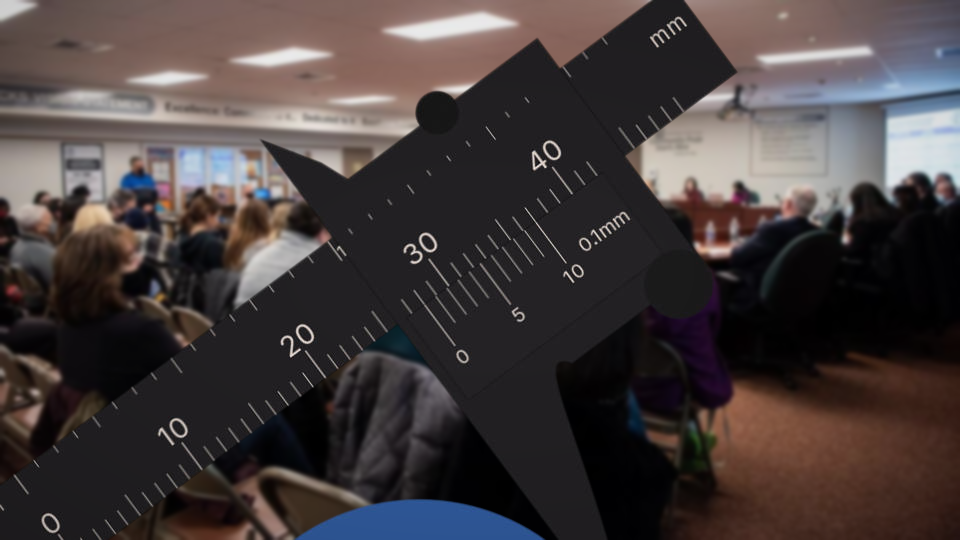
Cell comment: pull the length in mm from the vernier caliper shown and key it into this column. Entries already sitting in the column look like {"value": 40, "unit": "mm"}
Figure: {"value": 28.0, "unit": "mm"}
